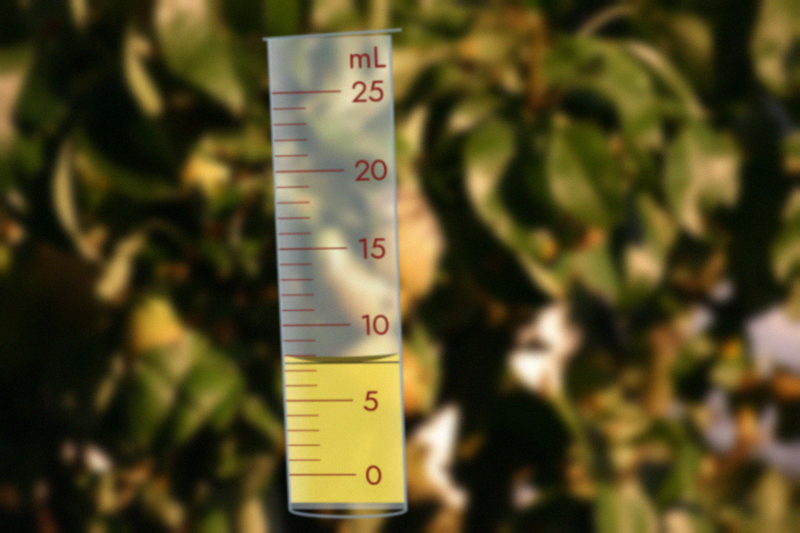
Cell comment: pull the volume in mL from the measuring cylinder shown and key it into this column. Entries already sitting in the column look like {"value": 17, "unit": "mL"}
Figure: {"value": 7.5, "unit": "mL"}
